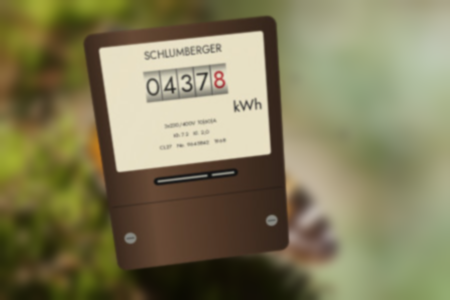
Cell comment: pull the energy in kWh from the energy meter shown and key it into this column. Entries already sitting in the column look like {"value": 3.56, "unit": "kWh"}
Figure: {"value": 437.8, "unit": "kWh"}
